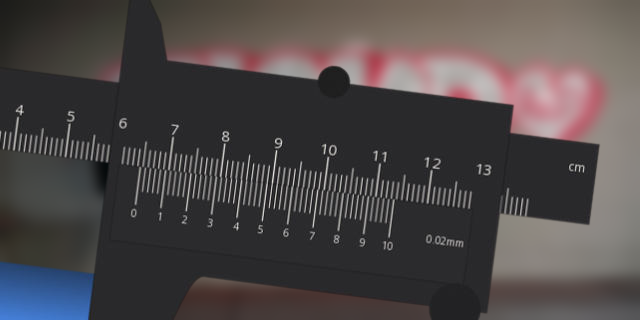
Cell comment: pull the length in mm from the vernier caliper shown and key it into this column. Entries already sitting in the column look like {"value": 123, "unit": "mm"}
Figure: {"value": 64.5, "unit": "mm"}
